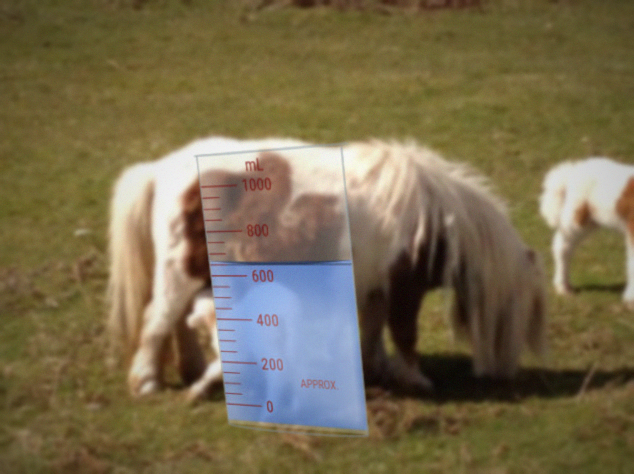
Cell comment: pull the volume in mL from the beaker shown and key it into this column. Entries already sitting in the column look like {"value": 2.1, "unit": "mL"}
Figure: {"value": 650, "unit": "mL"}
